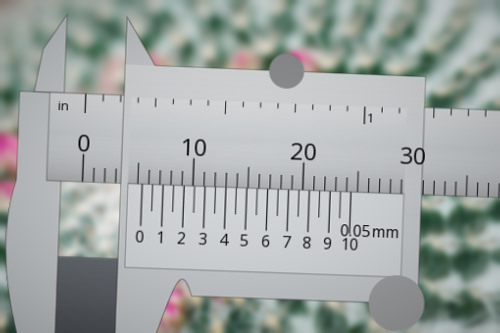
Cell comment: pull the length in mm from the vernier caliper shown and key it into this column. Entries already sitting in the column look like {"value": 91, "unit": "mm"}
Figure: {"value": 5.4, "unit": "mm"}
